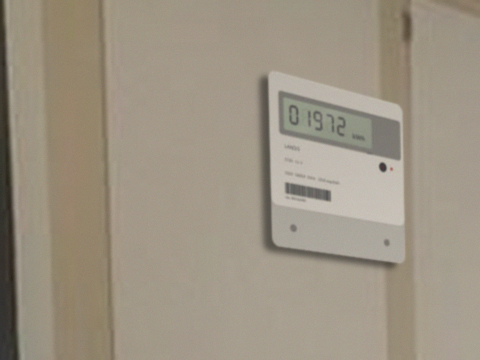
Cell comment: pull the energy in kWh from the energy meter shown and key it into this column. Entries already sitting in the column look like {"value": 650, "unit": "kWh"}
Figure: {"value": 1972, "unit": "kWh"}
